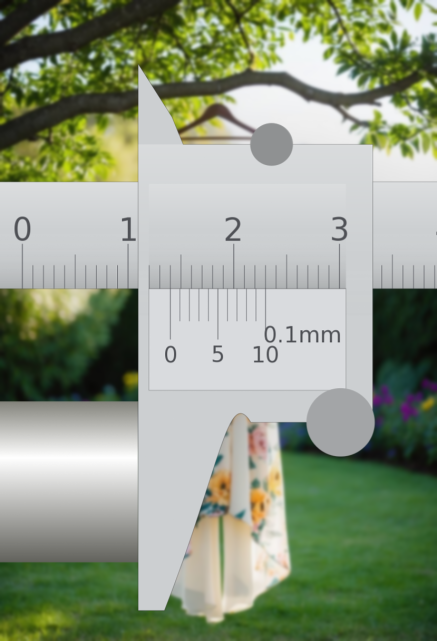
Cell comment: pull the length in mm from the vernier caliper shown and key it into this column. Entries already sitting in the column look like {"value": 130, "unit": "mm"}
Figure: {"value": 14.0, "unit": "mm"}
